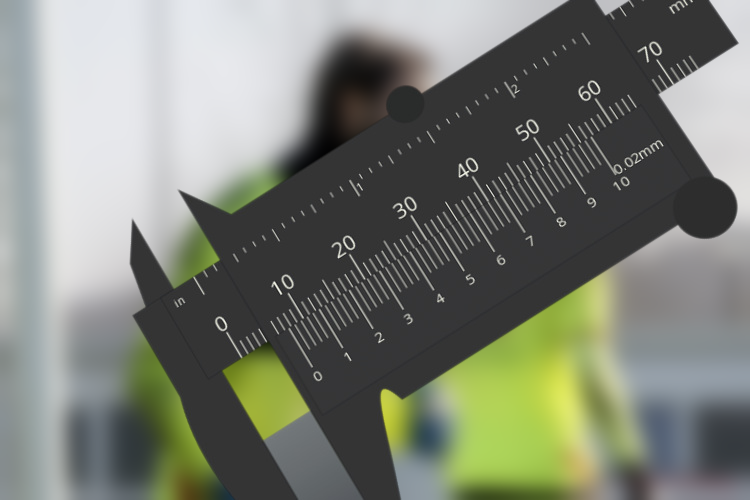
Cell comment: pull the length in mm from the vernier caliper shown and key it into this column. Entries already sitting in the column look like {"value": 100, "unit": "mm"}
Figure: {"value": 7.6, "unit": "mm"}
